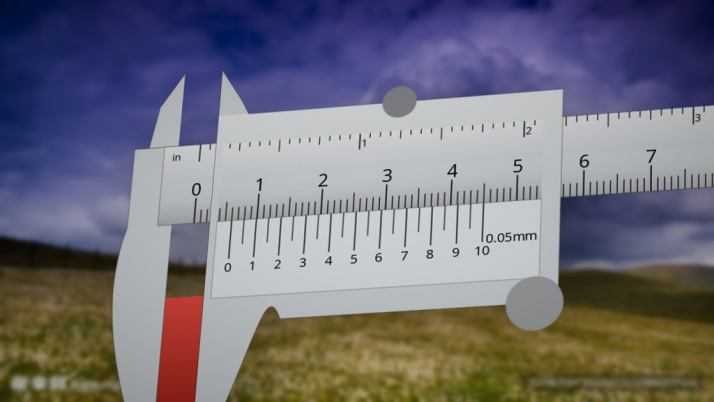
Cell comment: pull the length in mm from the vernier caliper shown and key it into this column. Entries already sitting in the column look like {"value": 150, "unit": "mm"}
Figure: {"value": 6.0, "unit": "mm"}
